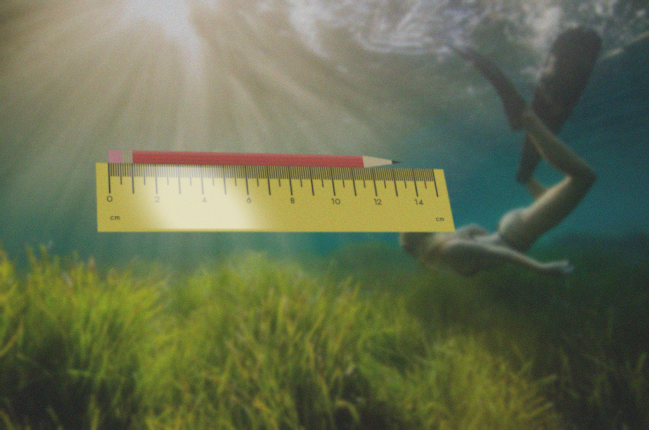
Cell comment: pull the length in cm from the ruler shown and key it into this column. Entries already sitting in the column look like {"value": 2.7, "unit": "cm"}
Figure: {"value": 13.5, "unit": "cm"}
